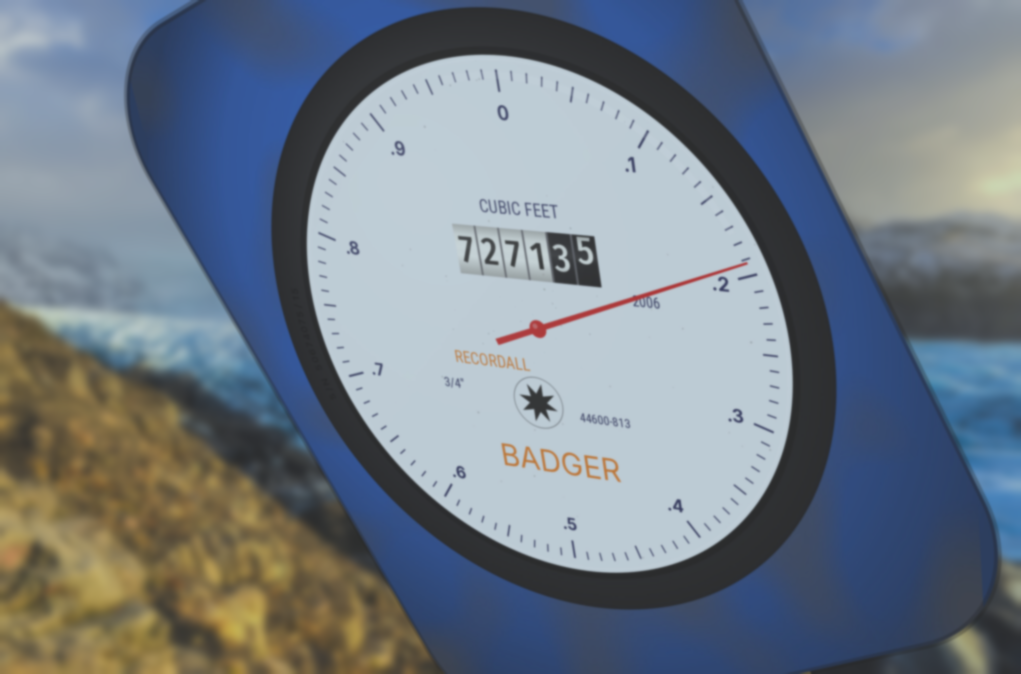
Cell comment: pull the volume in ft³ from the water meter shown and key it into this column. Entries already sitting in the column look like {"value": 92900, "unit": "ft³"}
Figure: {"value": 727135.19, "unit": "ft³"}
